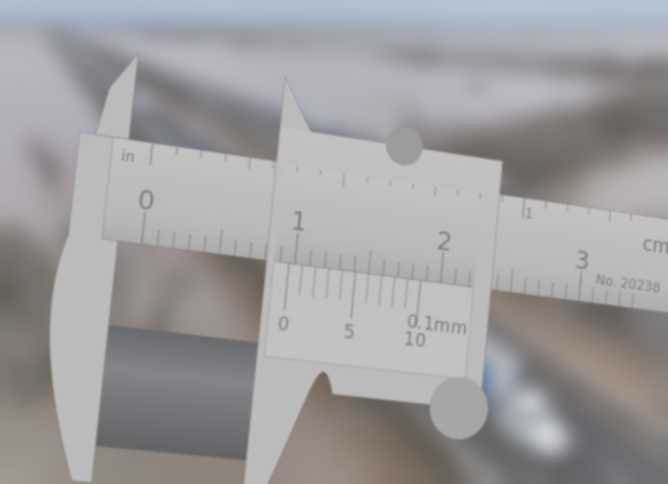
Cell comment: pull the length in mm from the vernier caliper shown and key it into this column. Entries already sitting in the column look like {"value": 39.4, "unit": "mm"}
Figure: {"value": 9.6, "unit": "mm"}
